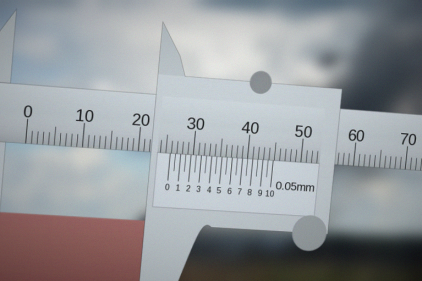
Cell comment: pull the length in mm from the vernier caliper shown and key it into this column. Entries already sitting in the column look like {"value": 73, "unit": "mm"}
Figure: {"value": 25.8, "unit": "mm"}
